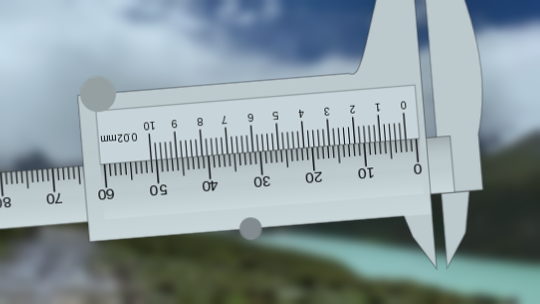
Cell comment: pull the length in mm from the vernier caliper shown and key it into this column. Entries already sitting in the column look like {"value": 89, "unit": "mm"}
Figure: {"value": 2.0, "unit": "mm"}
